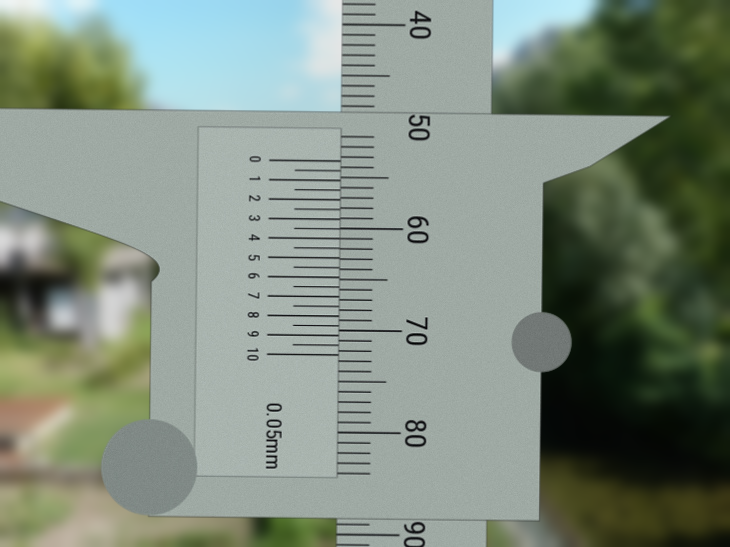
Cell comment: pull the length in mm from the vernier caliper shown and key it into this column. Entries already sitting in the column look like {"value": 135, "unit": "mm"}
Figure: {"value": 53.4, "unit": "mm"}
